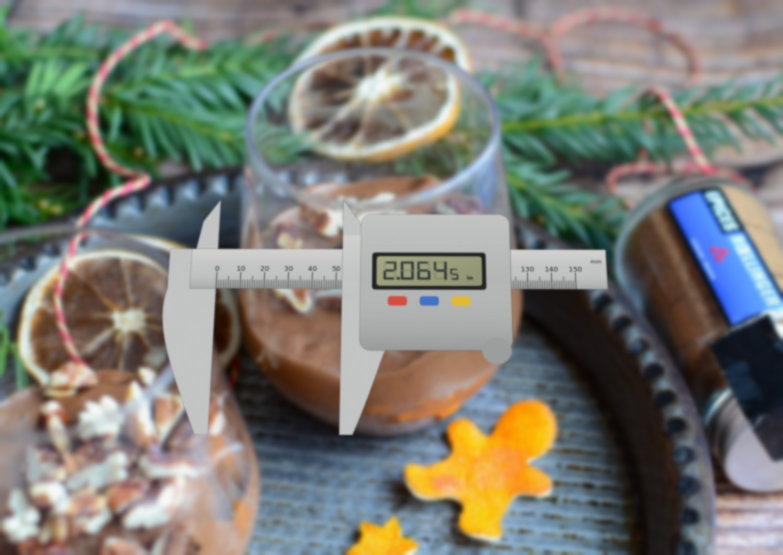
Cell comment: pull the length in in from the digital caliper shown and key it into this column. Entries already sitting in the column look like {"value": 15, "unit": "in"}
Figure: {"value": 2.0645, "unit": "in"}
